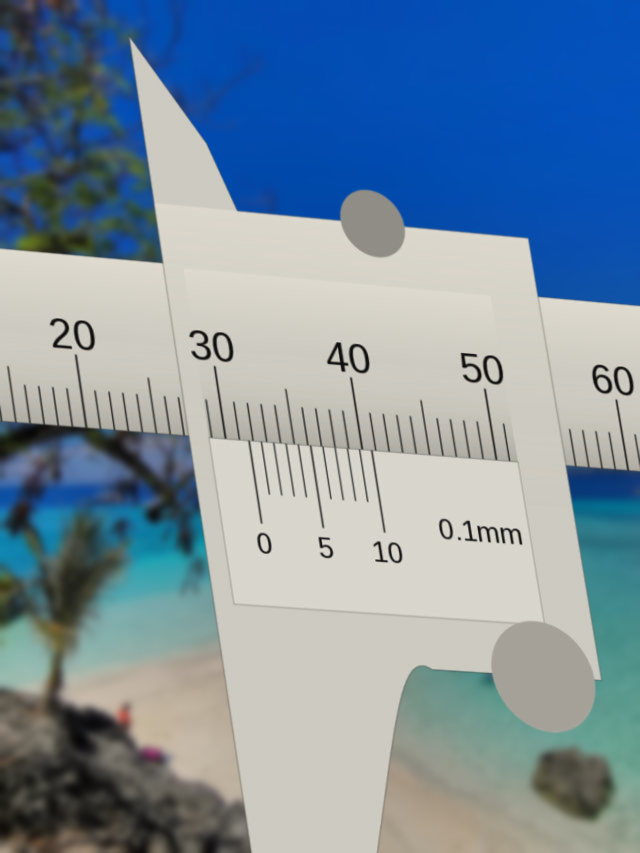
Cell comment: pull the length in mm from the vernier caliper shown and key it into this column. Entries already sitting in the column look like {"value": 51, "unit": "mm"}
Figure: {"value": 31.7, "unit": "mm"}
